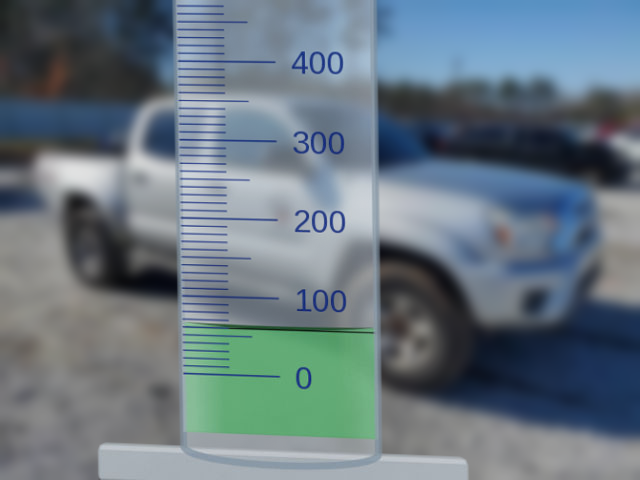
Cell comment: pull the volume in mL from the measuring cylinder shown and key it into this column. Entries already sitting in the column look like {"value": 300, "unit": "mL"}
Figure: {"value": 60, "unit": "mL"}
